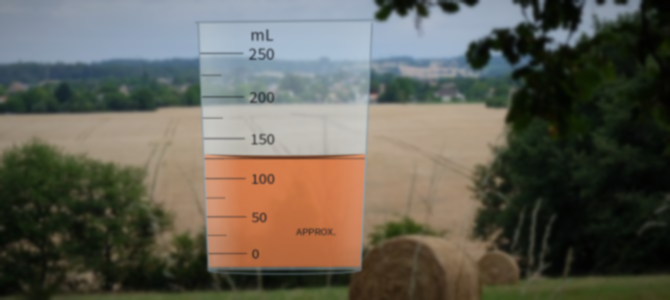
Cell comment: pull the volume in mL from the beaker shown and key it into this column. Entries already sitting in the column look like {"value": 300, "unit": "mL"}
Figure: {"value": 125, "unit": "mL"}
